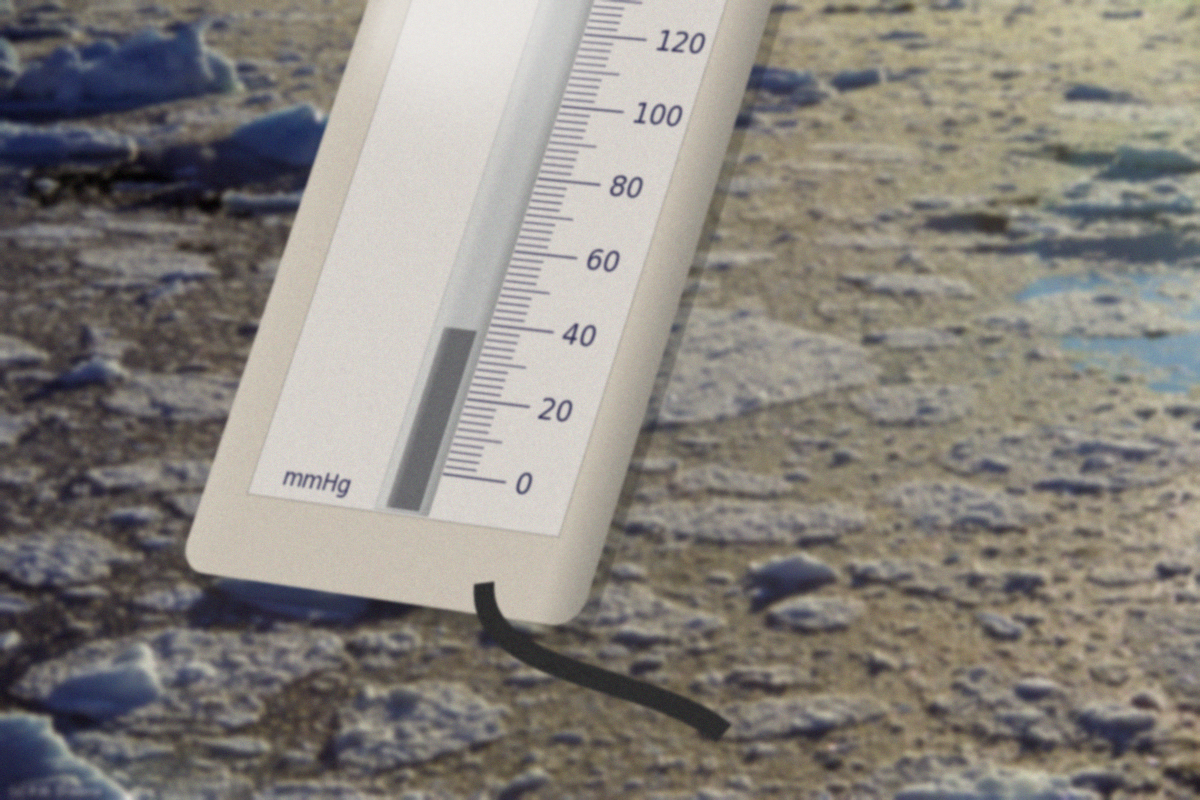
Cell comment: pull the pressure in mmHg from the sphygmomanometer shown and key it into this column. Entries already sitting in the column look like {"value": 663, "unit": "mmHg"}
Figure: {"value": 38, "unit": "mmHg"}
